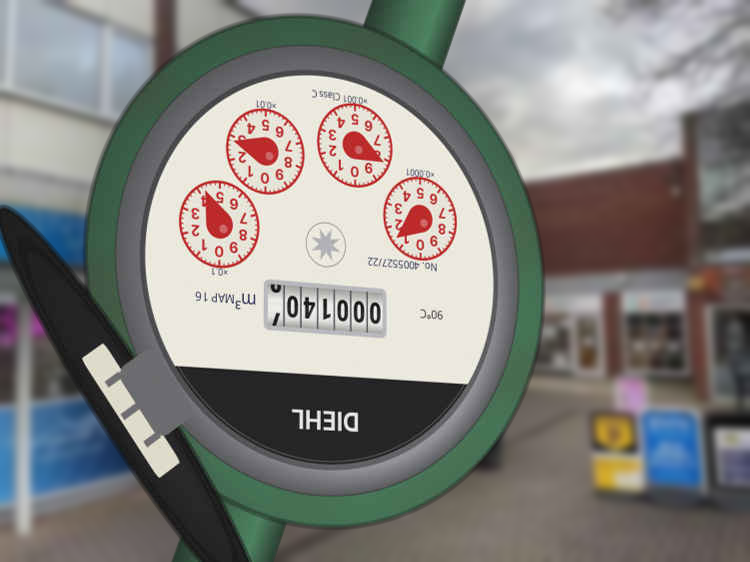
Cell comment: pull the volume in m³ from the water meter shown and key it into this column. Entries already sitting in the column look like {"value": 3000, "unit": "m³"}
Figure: {"value": 1407.4281, "unit": "m³"}
